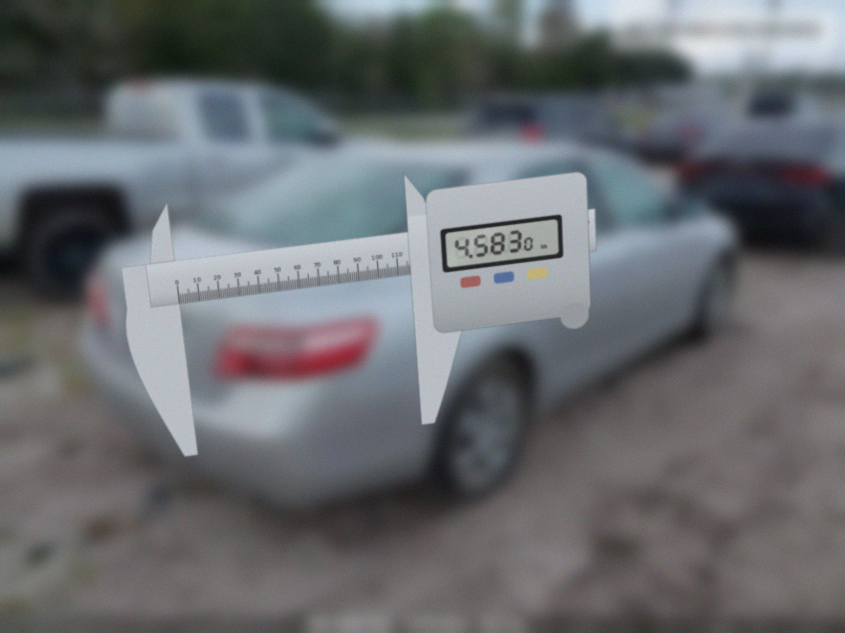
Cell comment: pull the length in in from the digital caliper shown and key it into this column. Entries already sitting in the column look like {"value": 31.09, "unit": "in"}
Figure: {"value": 4.5830, "unit": "in"}
